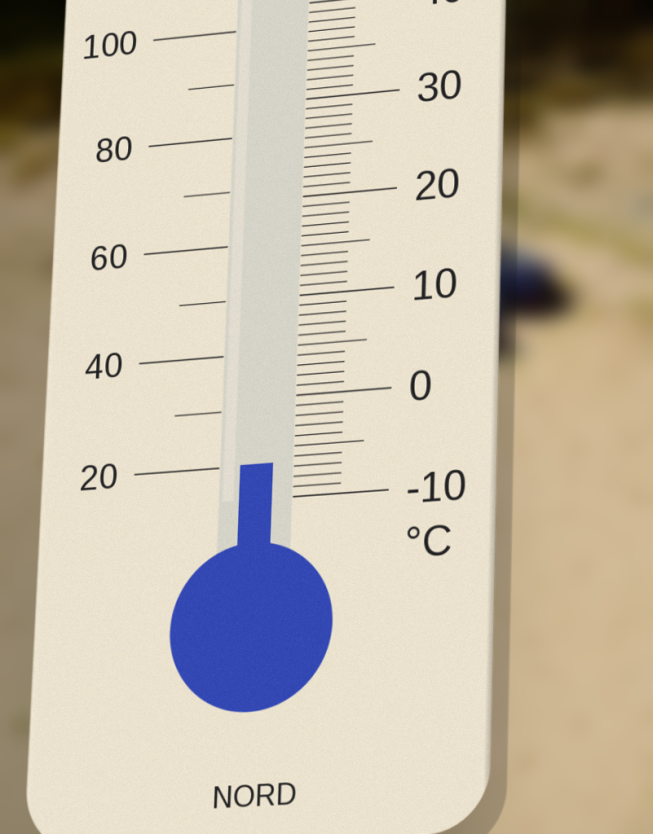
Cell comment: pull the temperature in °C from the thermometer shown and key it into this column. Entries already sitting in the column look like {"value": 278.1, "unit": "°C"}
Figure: {"value": -6.5, "unit": "°C"}
